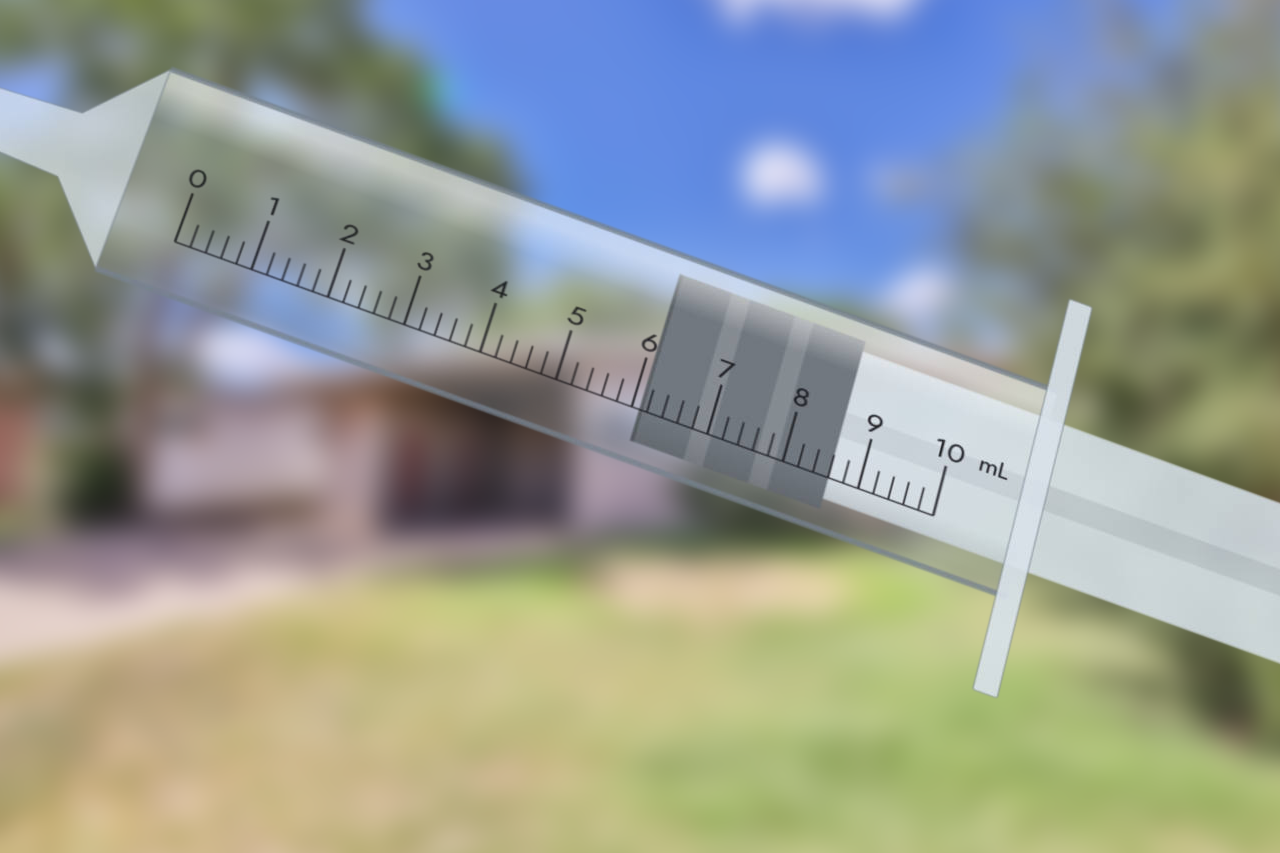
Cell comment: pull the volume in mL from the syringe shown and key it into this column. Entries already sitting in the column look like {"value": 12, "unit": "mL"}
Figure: {"value": 6.1, "unit": "mL"}
